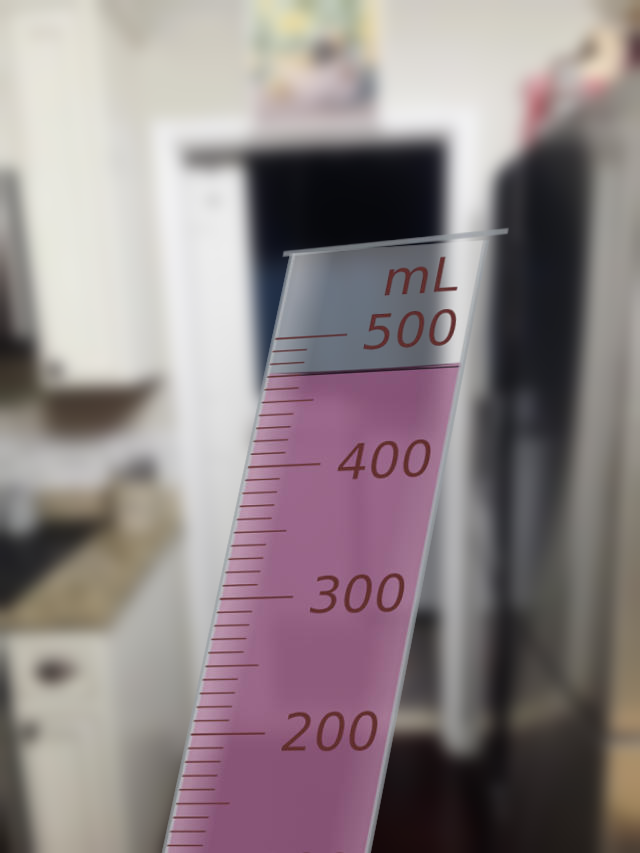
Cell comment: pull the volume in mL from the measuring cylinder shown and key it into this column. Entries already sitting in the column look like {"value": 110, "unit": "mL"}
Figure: {"value": 470, "unit": "mL"}
